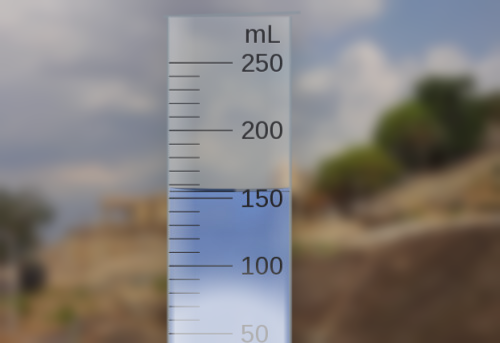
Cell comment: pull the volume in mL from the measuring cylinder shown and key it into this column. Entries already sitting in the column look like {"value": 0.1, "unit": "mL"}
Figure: {"value": 155, "unit": "mL"}
